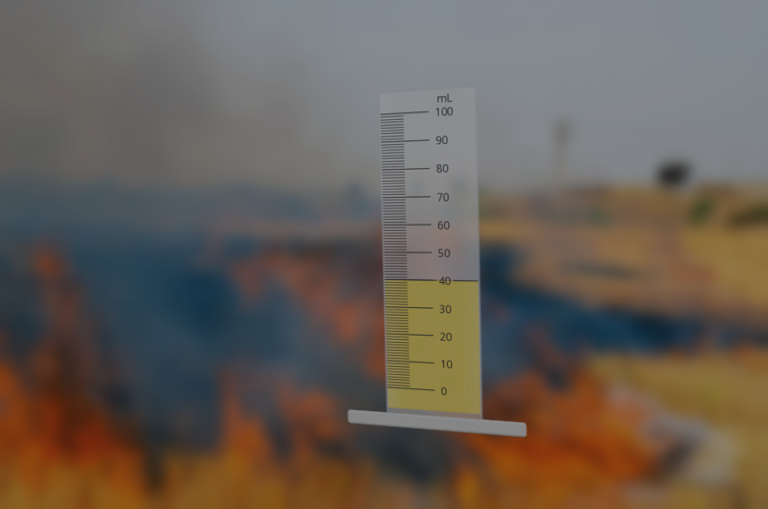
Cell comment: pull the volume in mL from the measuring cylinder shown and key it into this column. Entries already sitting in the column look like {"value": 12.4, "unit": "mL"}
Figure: {"value": 40, "unit": "mL"}
